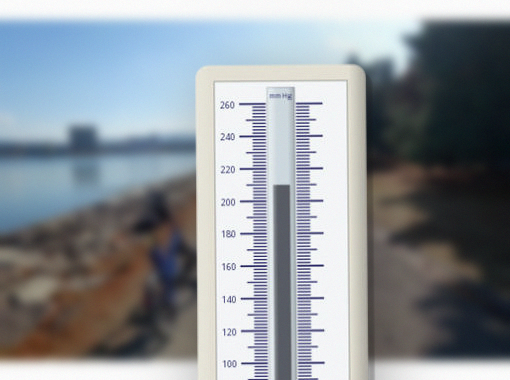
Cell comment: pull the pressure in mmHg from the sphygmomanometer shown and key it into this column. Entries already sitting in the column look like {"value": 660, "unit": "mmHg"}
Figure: {"value": 210, "unit": "mmHg"}
